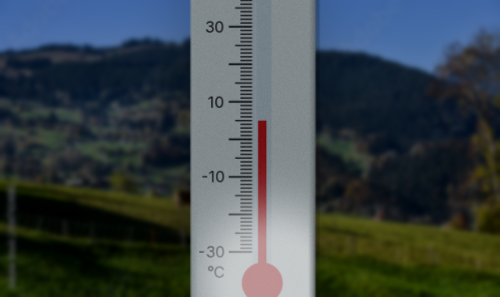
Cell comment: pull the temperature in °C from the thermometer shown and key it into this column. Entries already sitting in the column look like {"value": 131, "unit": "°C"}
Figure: {"value": 5, "unit": "°C"}
